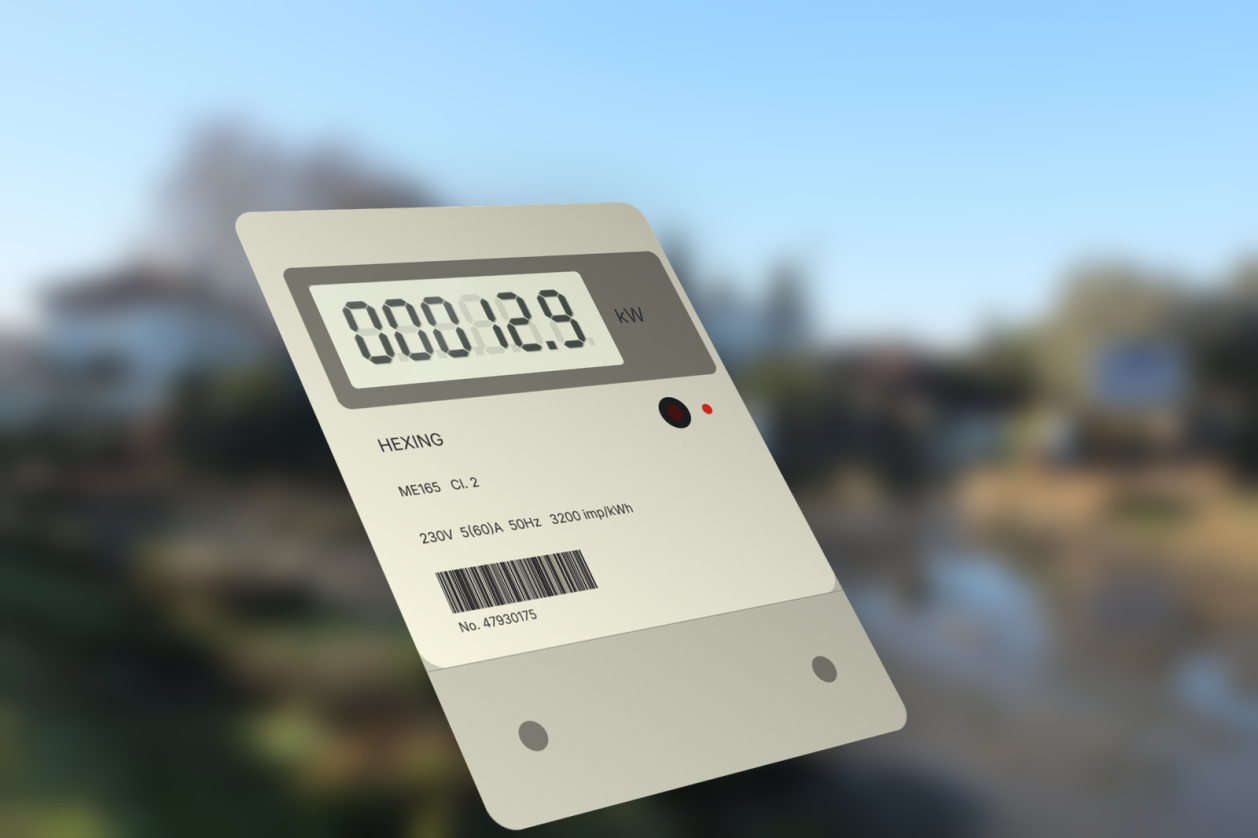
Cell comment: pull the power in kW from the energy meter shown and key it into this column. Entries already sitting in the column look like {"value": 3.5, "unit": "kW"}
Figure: {"value": 12.9, "unit": "kW"}
